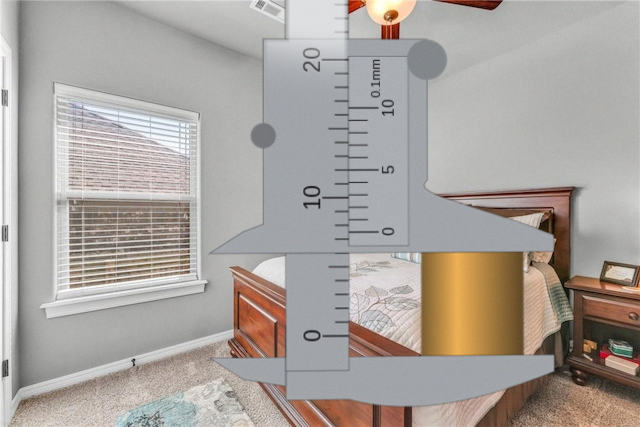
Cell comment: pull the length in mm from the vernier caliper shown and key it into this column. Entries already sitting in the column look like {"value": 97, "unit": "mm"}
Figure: {"value": 7.5, "unit": "mm"}
